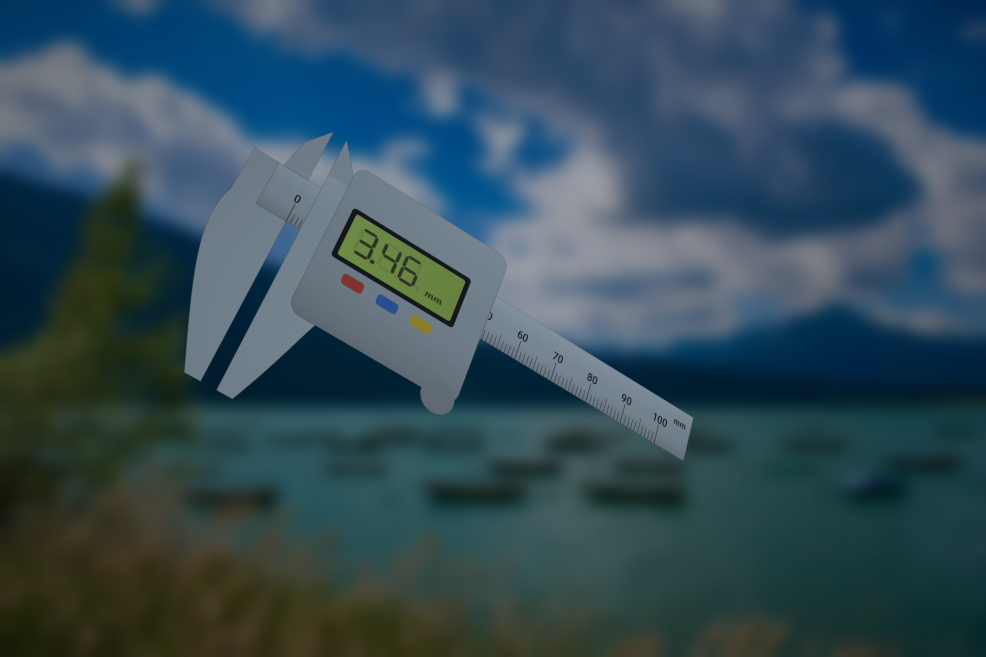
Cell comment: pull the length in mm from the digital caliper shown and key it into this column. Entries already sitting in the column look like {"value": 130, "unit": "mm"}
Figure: {"value": 3.46, "unit": "mm"}
